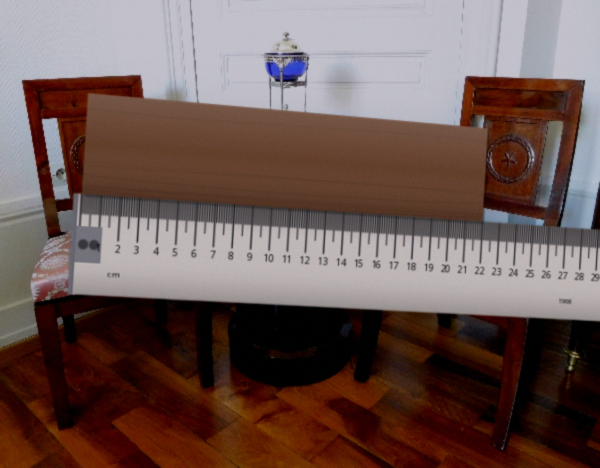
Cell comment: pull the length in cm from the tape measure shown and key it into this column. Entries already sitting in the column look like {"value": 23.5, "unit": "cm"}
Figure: {"value": 22, "unit": "cm"}
